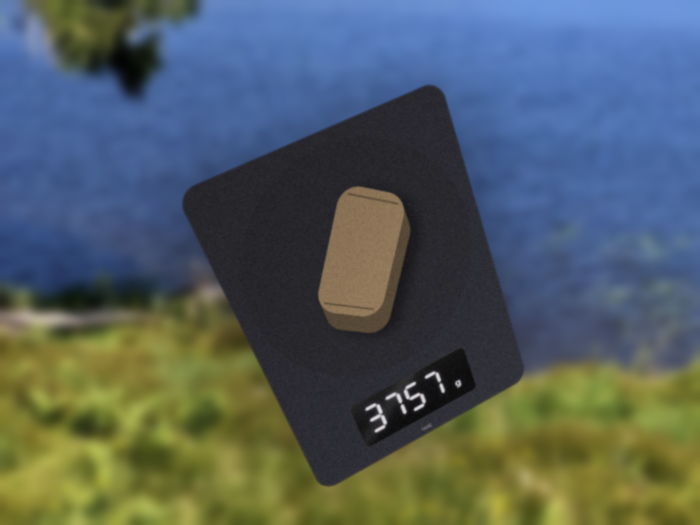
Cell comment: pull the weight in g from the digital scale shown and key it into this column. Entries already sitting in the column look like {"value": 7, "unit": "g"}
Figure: {"value": 3757, "unit": "g"}
